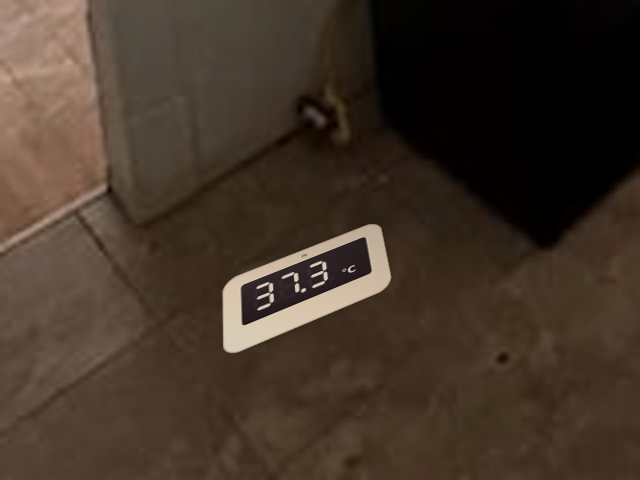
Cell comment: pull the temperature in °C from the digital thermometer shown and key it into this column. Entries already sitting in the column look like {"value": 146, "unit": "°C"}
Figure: {"value": 37.3, "unit": "°C"}
